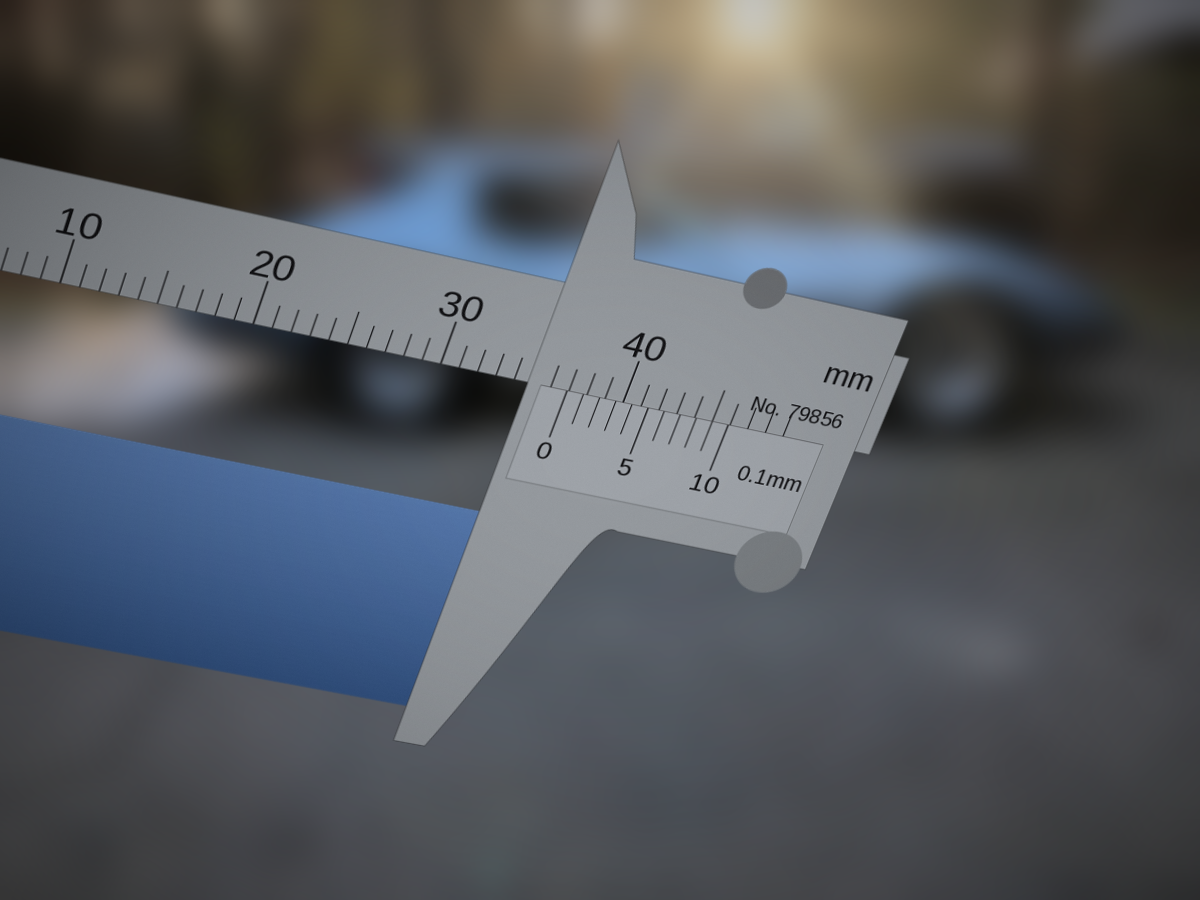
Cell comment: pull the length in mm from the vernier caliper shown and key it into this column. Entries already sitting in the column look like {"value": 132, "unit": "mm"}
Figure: {"value": 36.9, "unit": "mm"}
